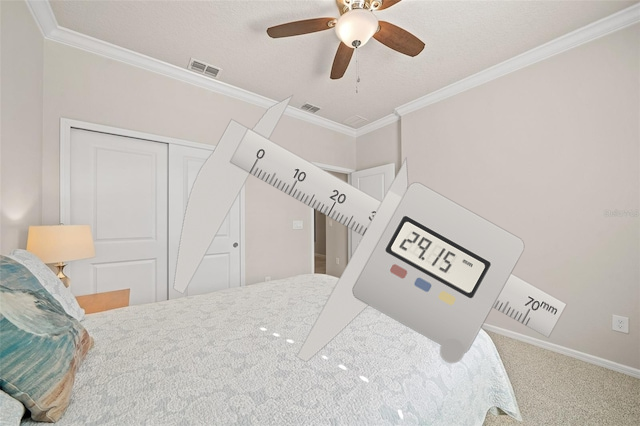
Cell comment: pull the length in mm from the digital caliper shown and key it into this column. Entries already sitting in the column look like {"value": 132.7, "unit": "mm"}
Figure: {"value": 29.15, "unit": "mm"}
